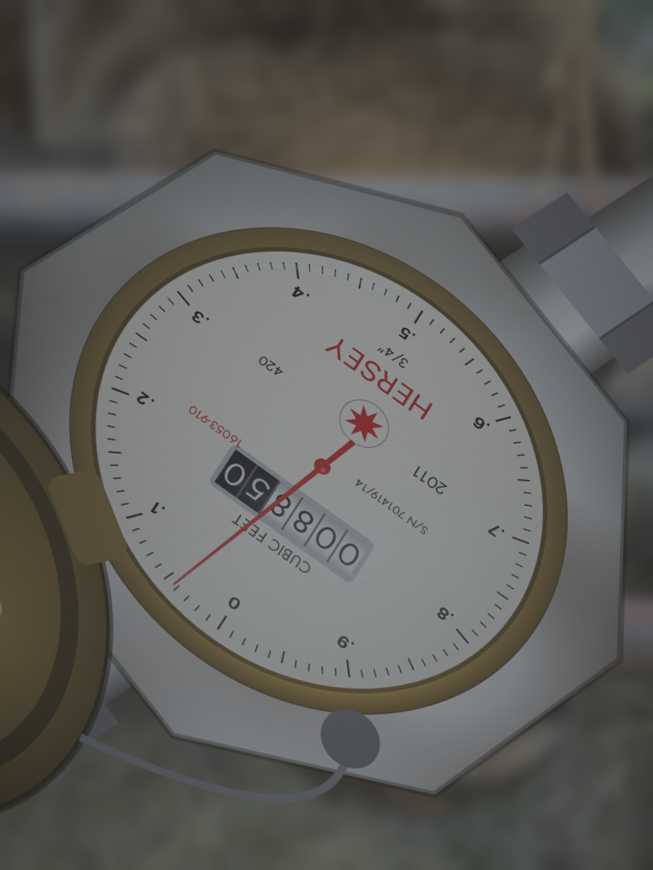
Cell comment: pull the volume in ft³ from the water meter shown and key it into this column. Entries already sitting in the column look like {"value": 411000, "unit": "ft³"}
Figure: {"value": 8850.04, "unit": "ft³"}
